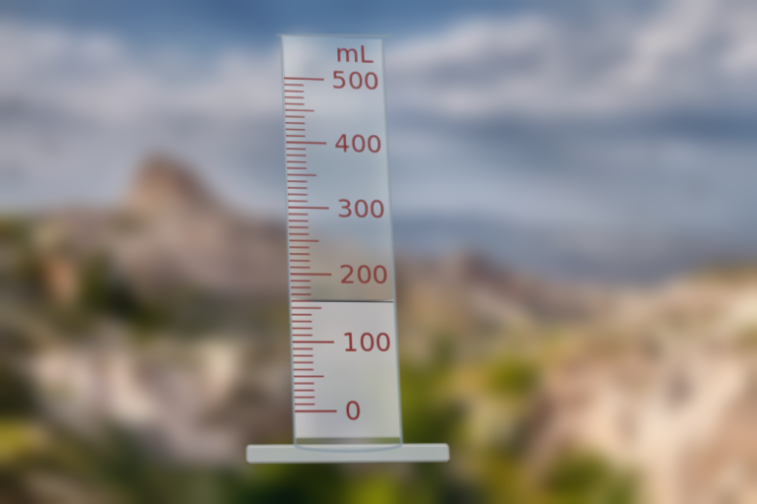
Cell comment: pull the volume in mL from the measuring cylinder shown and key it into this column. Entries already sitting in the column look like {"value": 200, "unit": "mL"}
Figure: {"value": 160, "unit": "mL"}
